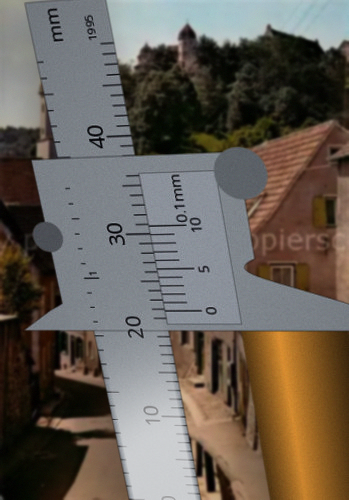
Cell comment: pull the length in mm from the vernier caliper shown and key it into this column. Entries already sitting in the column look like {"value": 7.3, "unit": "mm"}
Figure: {"value": 21.8, "unit": "mm"}
